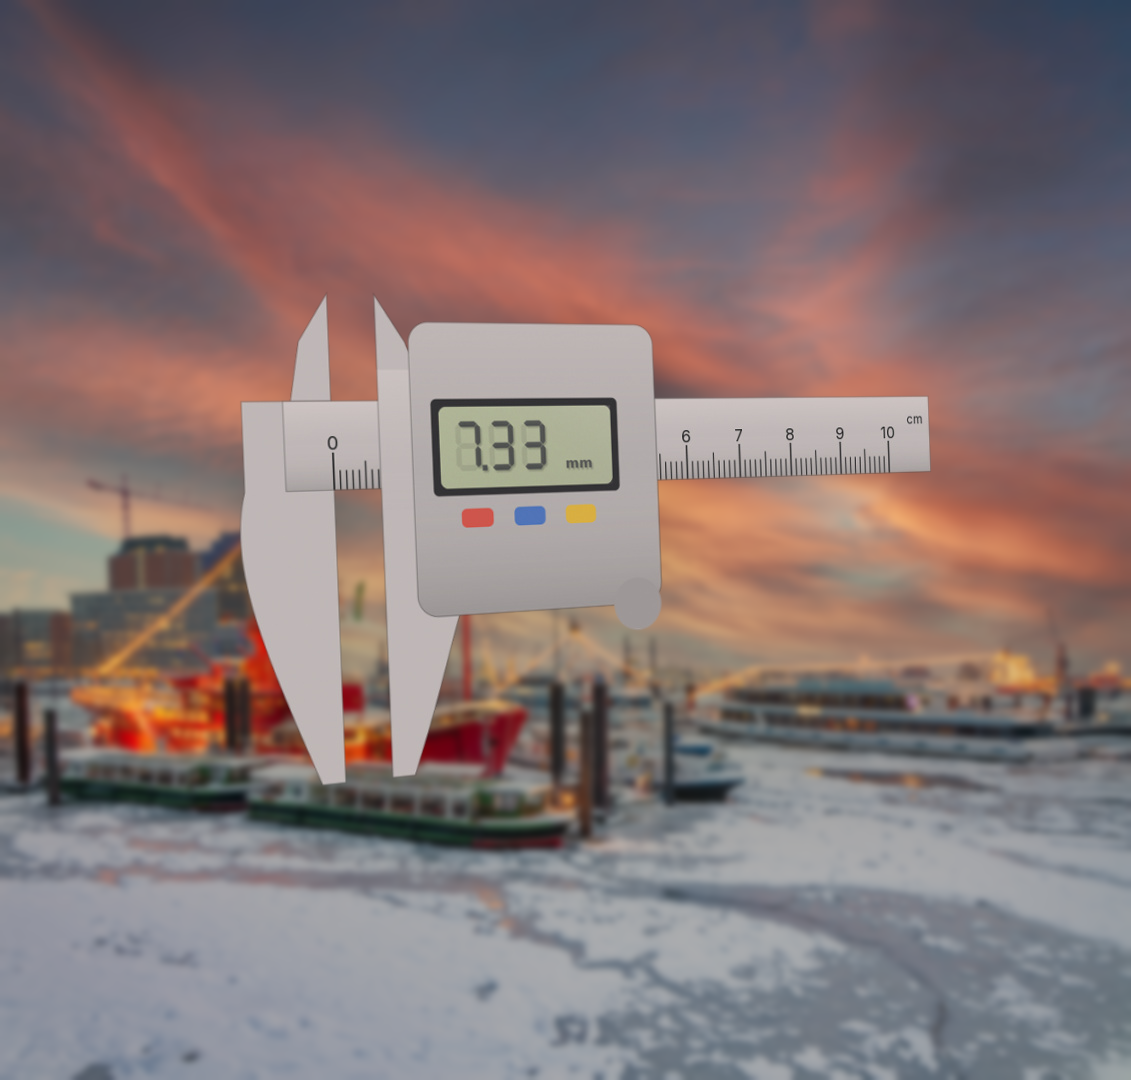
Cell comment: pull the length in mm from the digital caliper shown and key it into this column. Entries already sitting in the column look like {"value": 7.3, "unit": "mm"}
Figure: {"value": 7.33, "unit": "mm"}
